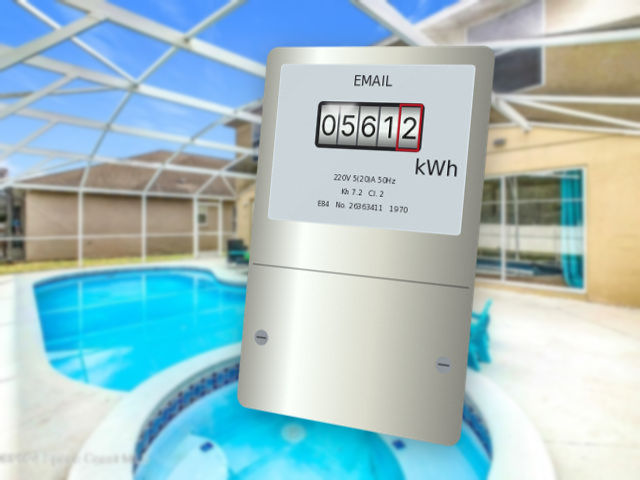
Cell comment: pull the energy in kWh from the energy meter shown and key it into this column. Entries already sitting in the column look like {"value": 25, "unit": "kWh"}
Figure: {"value": 561.2, "unit": "kWh"}
